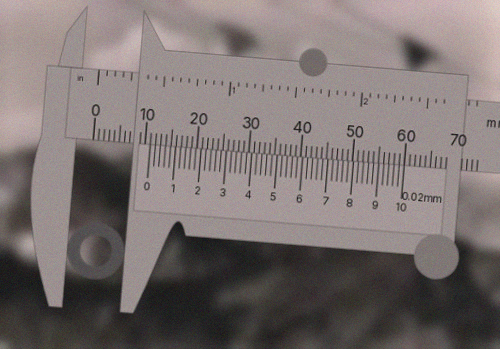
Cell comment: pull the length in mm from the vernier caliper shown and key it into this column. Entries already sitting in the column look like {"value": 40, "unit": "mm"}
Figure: {"value": 11.0, "unit": "mm"}
